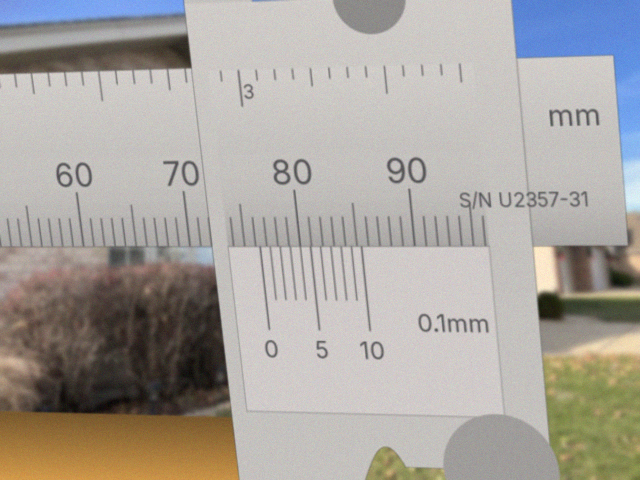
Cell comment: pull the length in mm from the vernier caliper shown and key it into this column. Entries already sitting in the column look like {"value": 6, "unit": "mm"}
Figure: {"value": 76.4, "unit": "mm"}
